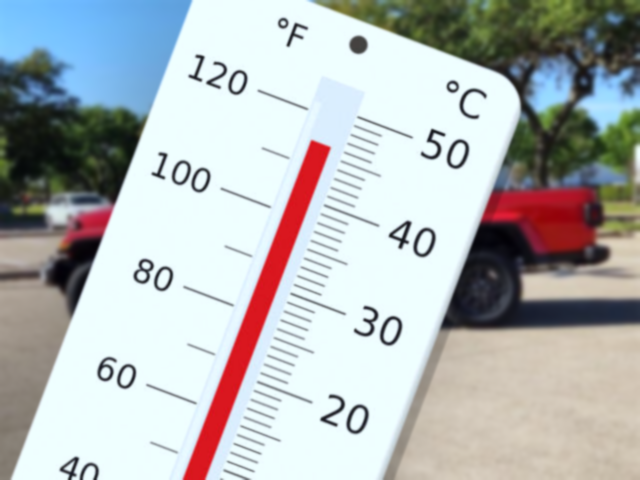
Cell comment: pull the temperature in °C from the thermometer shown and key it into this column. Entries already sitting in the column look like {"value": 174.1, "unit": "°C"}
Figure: {"value": 46, "unit": "°C"}
